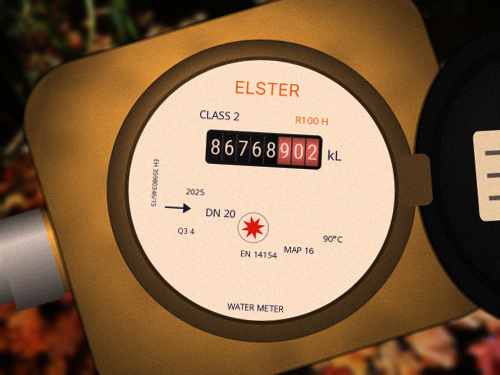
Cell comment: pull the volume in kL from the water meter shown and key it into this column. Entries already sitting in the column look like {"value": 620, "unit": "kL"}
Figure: {"value": 86768.902, "unit": "kL"}
